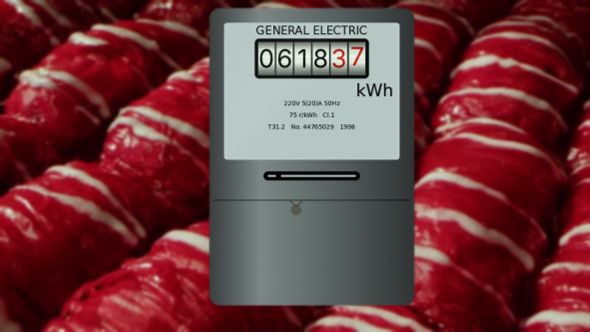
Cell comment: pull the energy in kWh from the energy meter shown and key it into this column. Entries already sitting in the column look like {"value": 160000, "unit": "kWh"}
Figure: {"value": 618.37, "unit": "kWh"}
